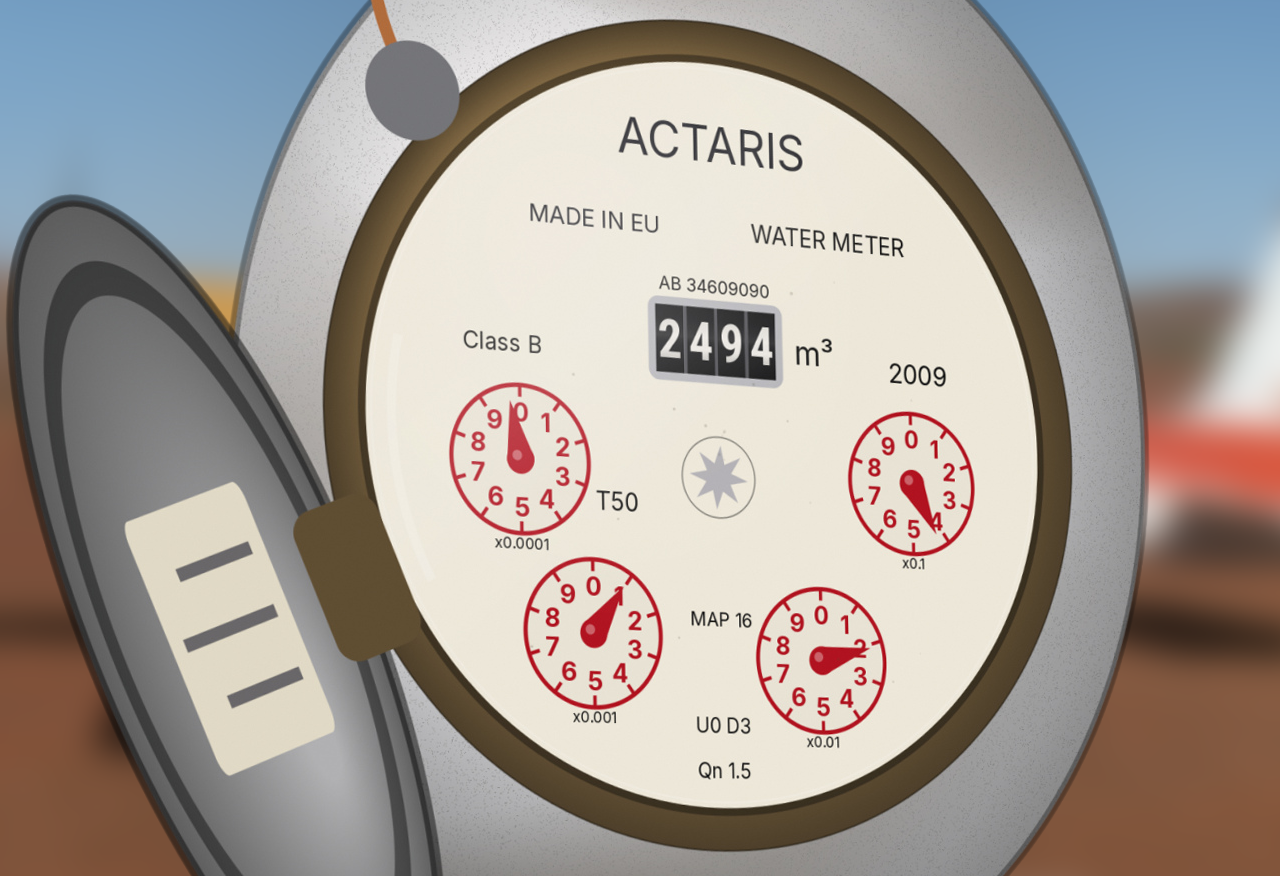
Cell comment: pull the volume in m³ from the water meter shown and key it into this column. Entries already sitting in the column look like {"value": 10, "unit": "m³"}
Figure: {"value": 2494.4209, "unit": "m³"}
